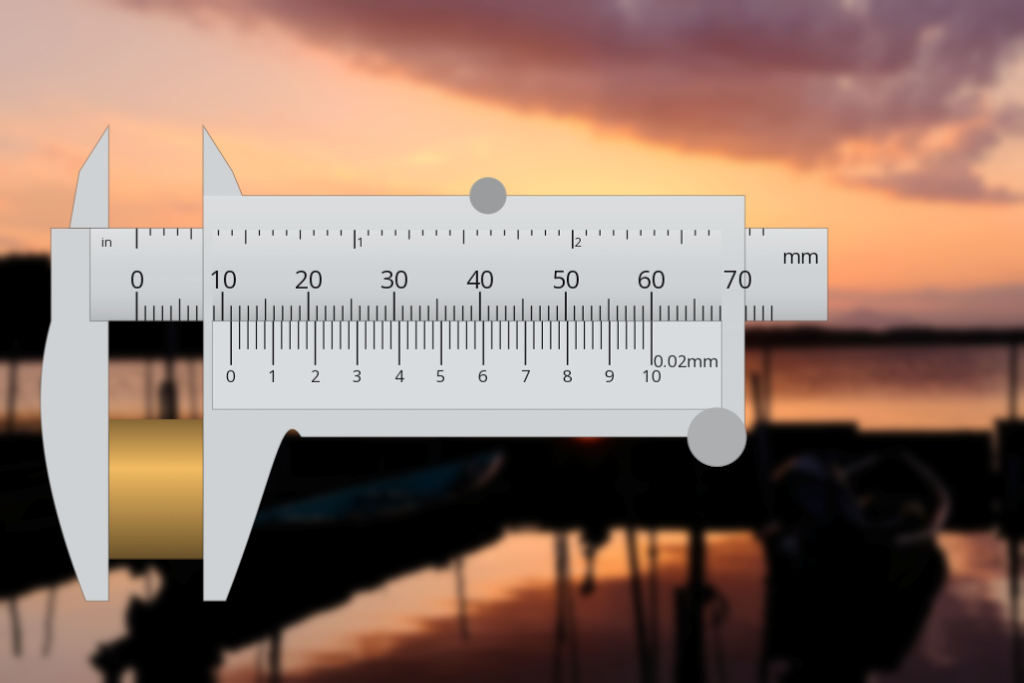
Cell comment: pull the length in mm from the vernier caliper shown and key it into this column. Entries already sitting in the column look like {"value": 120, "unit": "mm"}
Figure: {"value": 11.0, "unit": "mm"}
